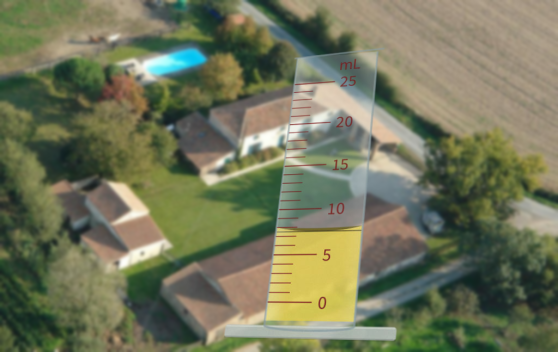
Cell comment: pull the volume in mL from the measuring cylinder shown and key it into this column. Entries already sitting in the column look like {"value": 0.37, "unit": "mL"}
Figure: {"value": 7.5, "unit": "mL"}
